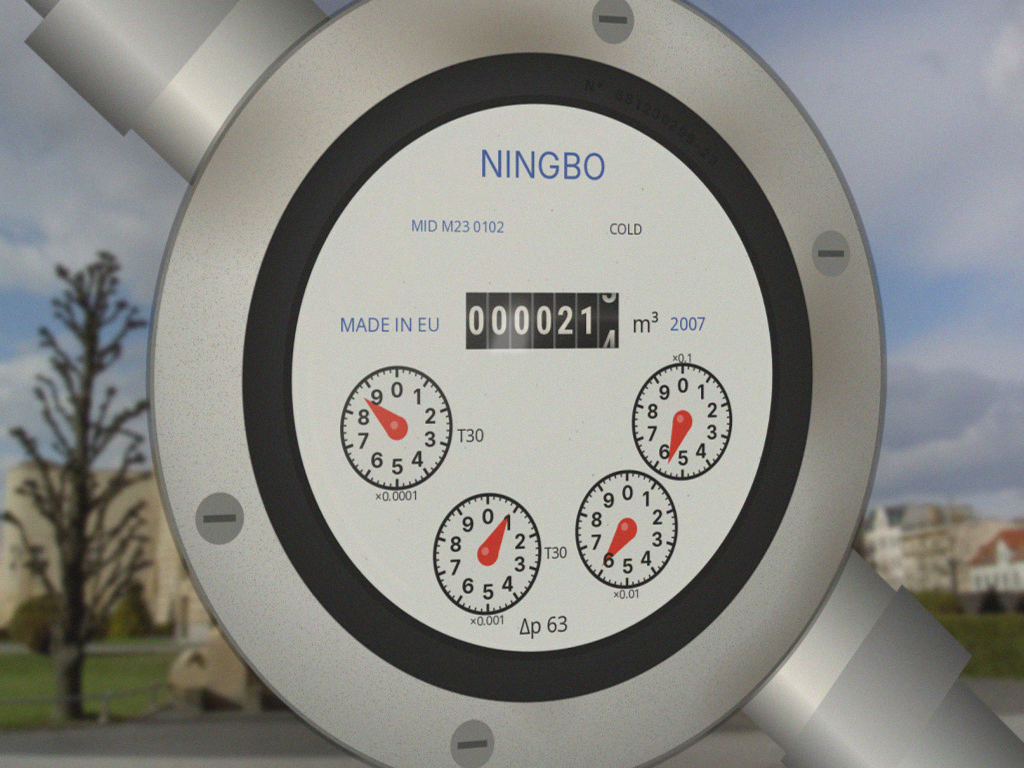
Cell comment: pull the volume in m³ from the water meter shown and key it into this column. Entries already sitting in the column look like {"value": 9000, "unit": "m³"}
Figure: {"value": 213.5608, "unit": "m³"}
